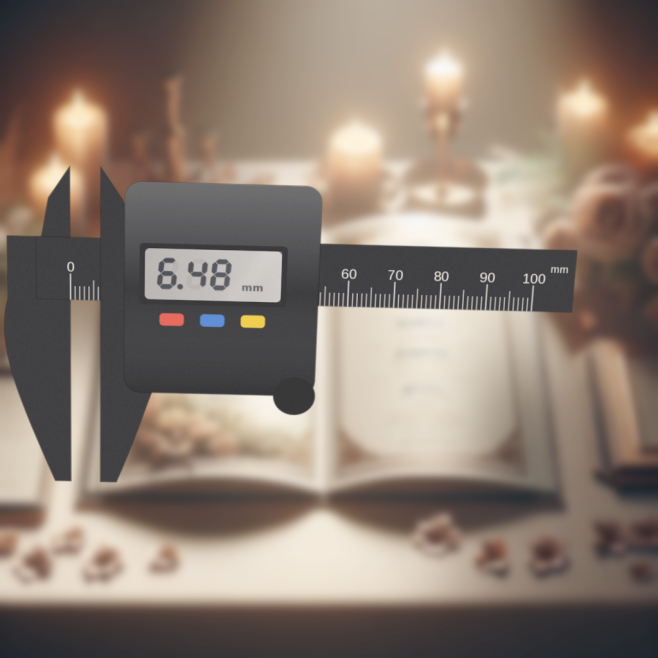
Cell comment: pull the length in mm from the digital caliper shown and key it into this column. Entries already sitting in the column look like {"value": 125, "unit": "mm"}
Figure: {"value": 6.48, "unit": "mm"}
